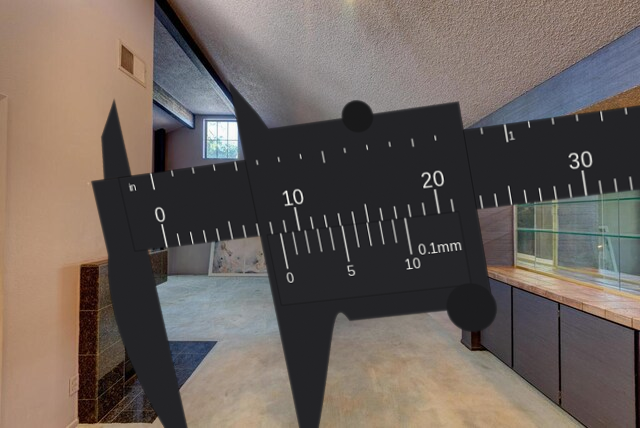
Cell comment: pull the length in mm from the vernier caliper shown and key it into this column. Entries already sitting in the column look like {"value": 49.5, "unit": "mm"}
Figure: {"value": 8.6, "unit": "mm"}
